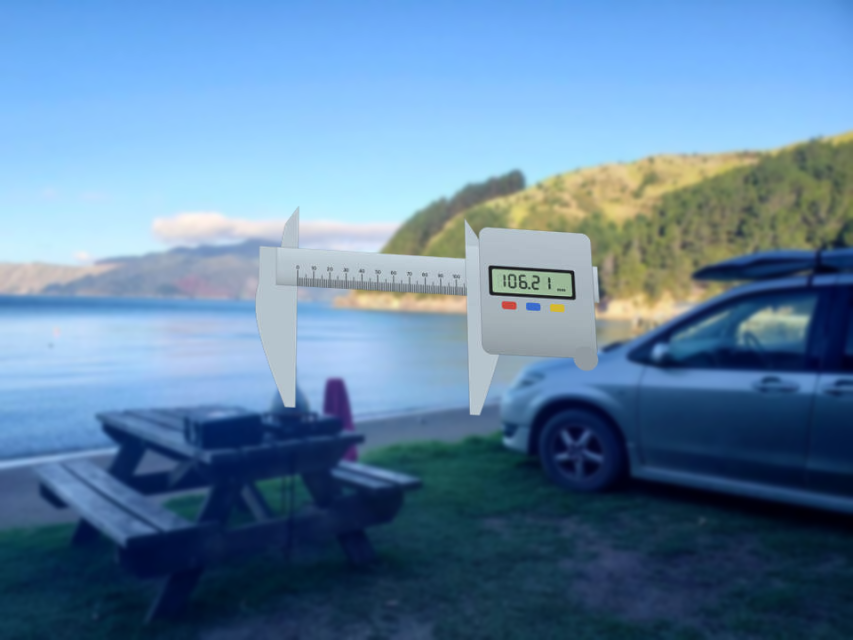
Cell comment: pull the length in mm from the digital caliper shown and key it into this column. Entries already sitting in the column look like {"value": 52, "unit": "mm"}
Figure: {"value": 106.21, "unit": "mm"}
